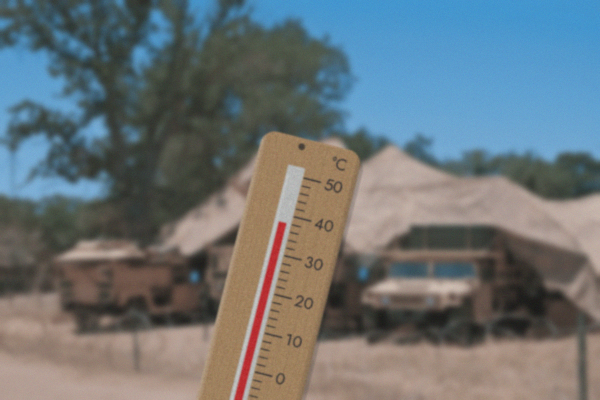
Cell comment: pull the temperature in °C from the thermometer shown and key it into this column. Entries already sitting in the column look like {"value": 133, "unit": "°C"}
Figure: {"value": 38, "unit": "°C"}
